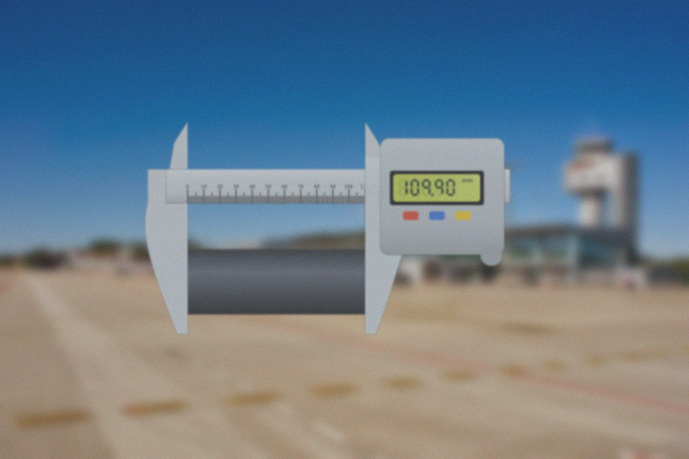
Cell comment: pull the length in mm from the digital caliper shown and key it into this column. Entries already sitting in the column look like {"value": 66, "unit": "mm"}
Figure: {"value": 109.90, "unit": "mm"}
